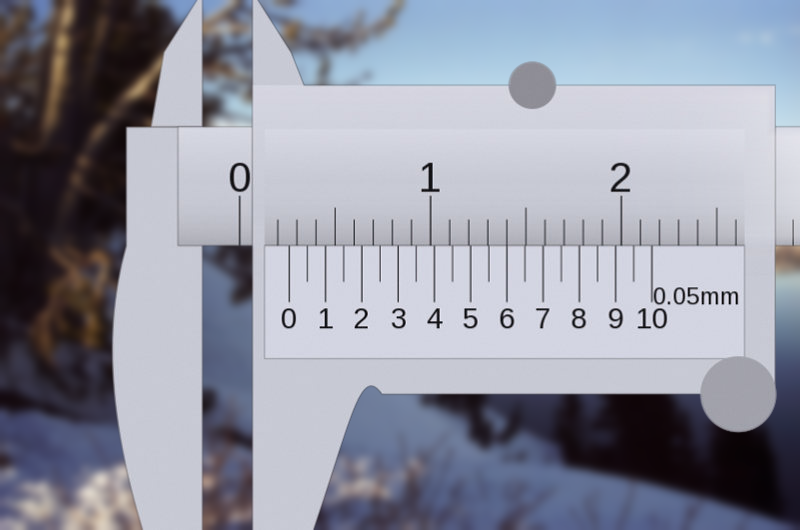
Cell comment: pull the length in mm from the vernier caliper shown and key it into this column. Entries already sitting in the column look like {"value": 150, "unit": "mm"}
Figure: {"value": 2.6, "unit": "mm"}
